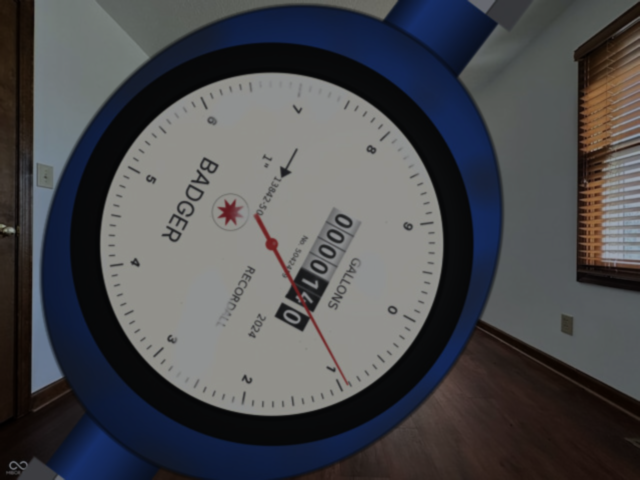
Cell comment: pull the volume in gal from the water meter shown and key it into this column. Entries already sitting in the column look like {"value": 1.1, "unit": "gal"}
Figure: {"value": 140.9, "unit": "gal"}
